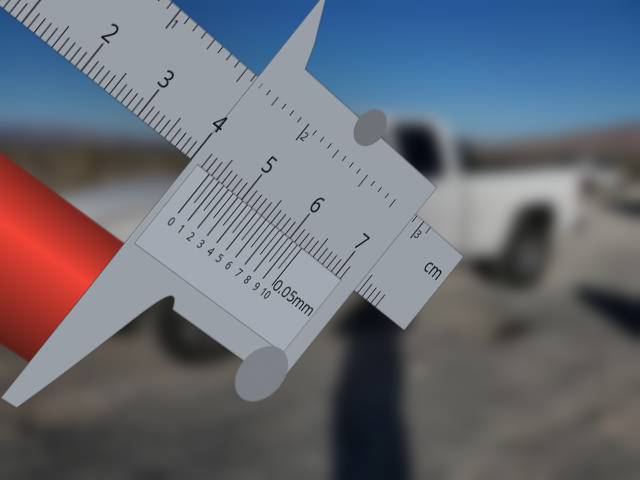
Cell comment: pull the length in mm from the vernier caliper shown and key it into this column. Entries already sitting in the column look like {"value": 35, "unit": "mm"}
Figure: {"value": 43.6, "unit": "mm"}
